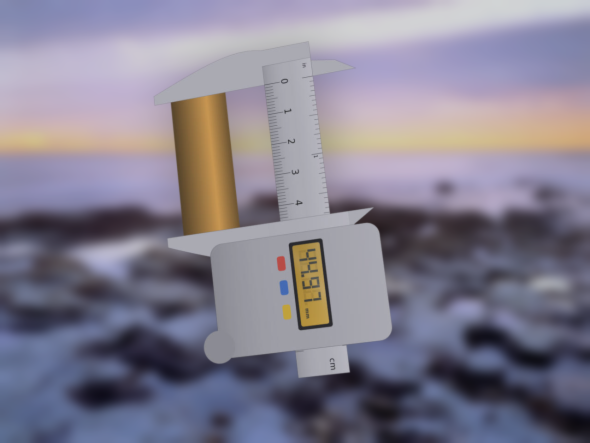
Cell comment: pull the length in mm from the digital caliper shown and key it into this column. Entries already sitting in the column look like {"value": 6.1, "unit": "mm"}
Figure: {"value": 44.97, "unit": "mm"}
